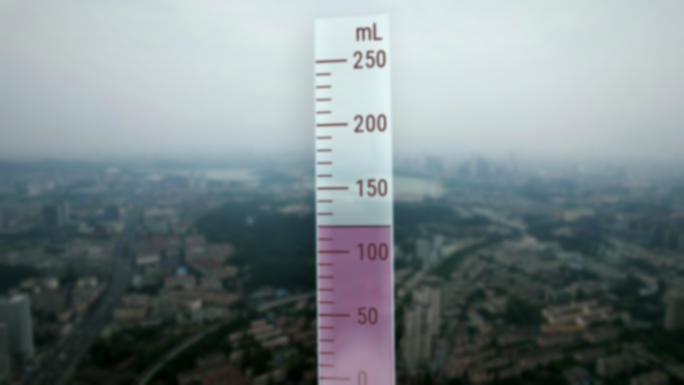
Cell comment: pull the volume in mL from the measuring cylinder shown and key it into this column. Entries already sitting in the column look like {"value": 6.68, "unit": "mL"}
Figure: {"value": 120, "unit": "mL"}
